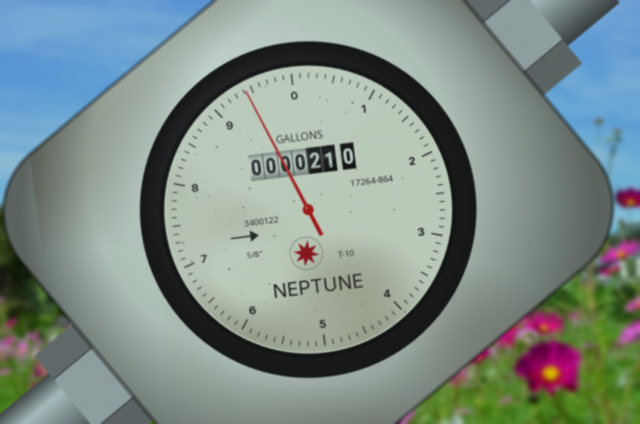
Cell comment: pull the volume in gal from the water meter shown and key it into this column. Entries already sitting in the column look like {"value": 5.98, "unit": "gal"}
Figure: {"value": 209.4, "unit": "gal"}
